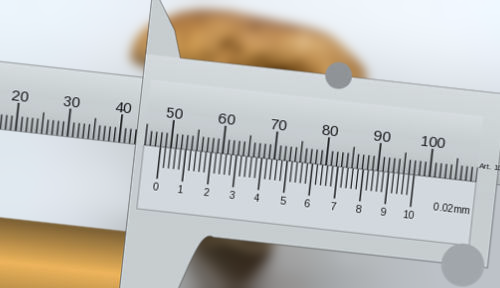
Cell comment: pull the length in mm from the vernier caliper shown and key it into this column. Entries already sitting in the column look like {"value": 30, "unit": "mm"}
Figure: {"value": 48.0, "unit": "mm"}
